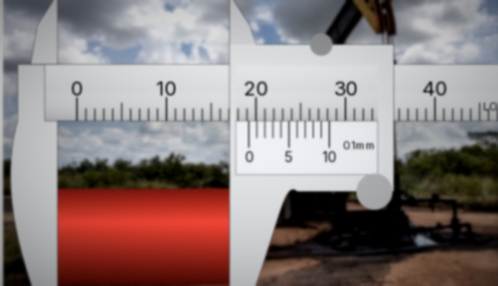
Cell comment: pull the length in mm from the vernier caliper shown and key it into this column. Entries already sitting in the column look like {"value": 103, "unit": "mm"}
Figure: {"value": 19.2, "unit": "mm"}
